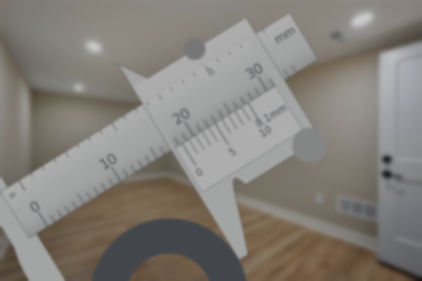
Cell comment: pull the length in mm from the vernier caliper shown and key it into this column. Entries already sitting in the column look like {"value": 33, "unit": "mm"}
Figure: {"value": 18.4, "unit": "mm"}
